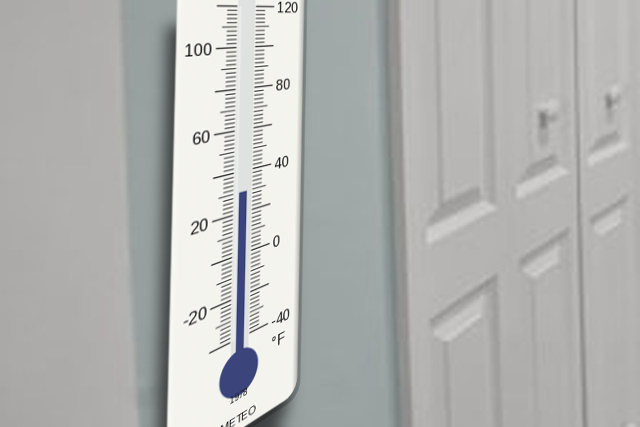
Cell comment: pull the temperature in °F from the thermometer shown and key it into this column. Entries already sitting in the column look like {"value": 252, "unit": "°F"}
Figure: {"value": 30, "unit": "°F"}
